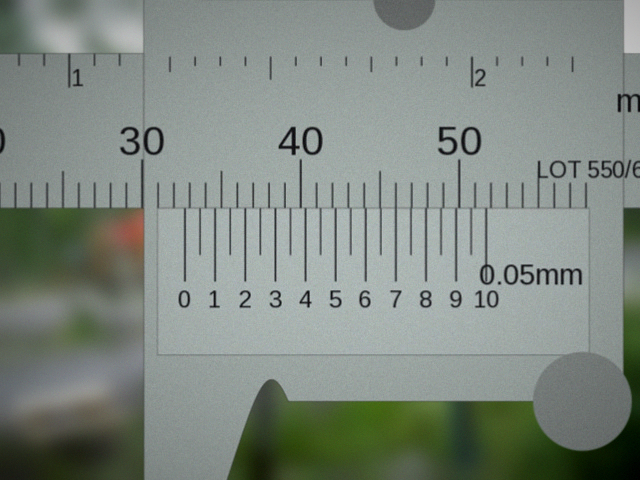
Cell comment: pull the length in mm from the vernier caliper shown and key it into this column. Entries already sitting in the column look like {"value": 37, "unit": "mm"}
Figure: {"value": 32.7, "unit": "mm"}
